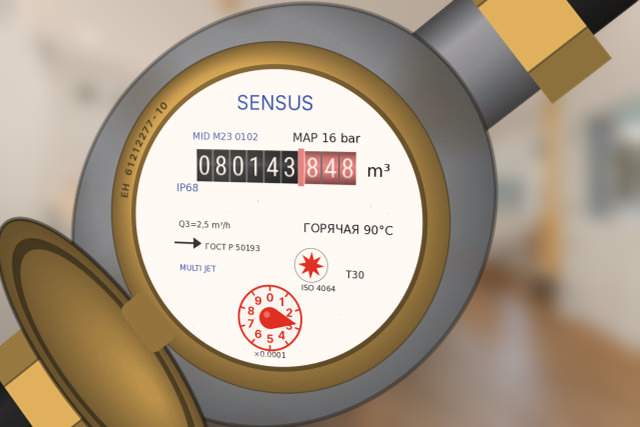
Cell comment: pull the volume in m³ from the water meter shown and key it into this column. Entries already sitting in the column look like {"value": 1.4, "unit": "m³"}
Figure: {"value": 80143.8482, "unit": "m³"}
